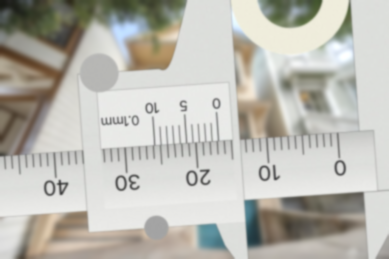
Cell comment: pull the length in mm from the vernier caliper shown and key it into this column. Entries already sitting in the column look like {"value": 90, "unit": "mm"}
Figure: {"value": 16.8, "unit": "mm"}
